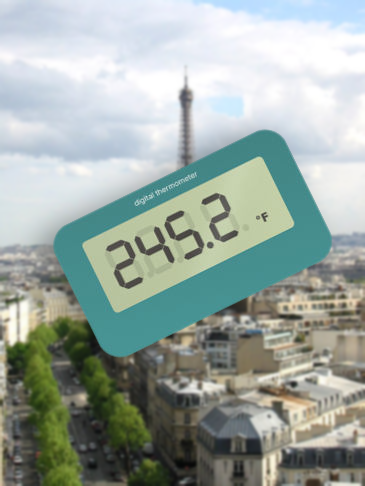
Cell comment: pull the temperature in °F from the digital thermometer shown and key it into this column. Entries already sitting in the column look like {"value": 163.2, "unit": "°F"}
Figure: {"value": 245.2, "unit": "°F"}
